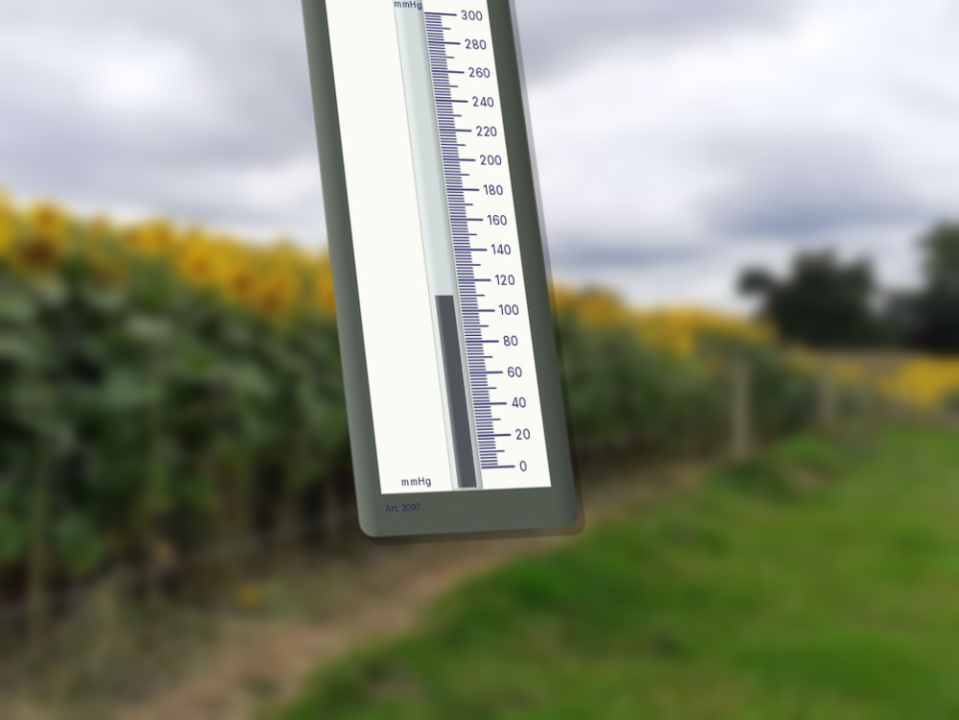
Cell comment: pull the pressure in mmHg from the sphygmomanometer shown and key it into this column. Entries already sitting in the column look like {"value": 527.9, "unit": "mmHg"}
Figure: {"value": 110, "unit": "mmHg"}
